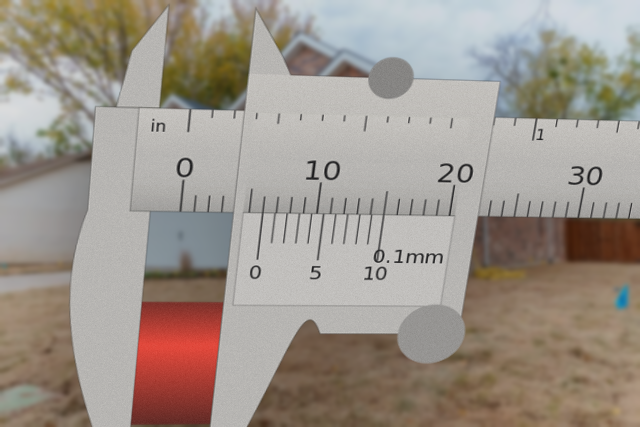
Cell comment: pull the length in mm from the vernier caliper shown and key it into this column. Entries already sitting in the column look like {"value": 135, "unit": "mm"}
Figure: {"value": 6.0, "unit": "mm"}
